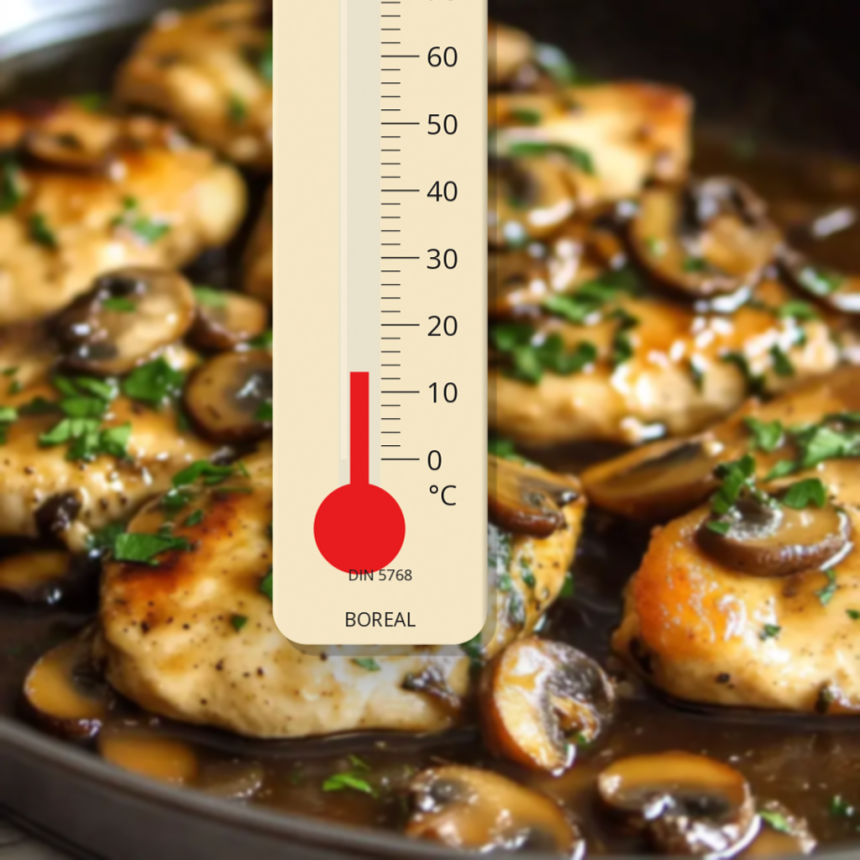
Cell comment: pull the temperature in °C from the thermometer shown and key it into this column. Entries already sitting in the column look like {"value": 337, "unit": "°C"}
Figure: {"value": 13, "unit": "°C"}
